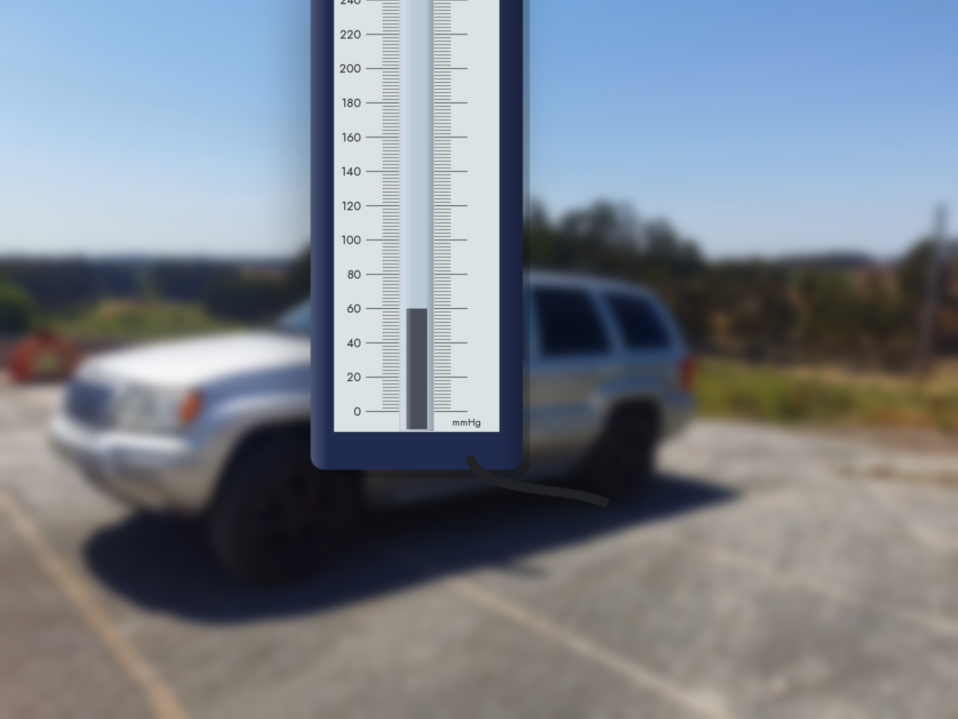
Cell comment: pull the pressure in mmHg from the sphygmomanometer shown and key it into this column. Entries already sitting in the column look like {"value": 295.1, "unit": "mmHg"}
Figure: {"value": 60, "unit": "mmHg"}
